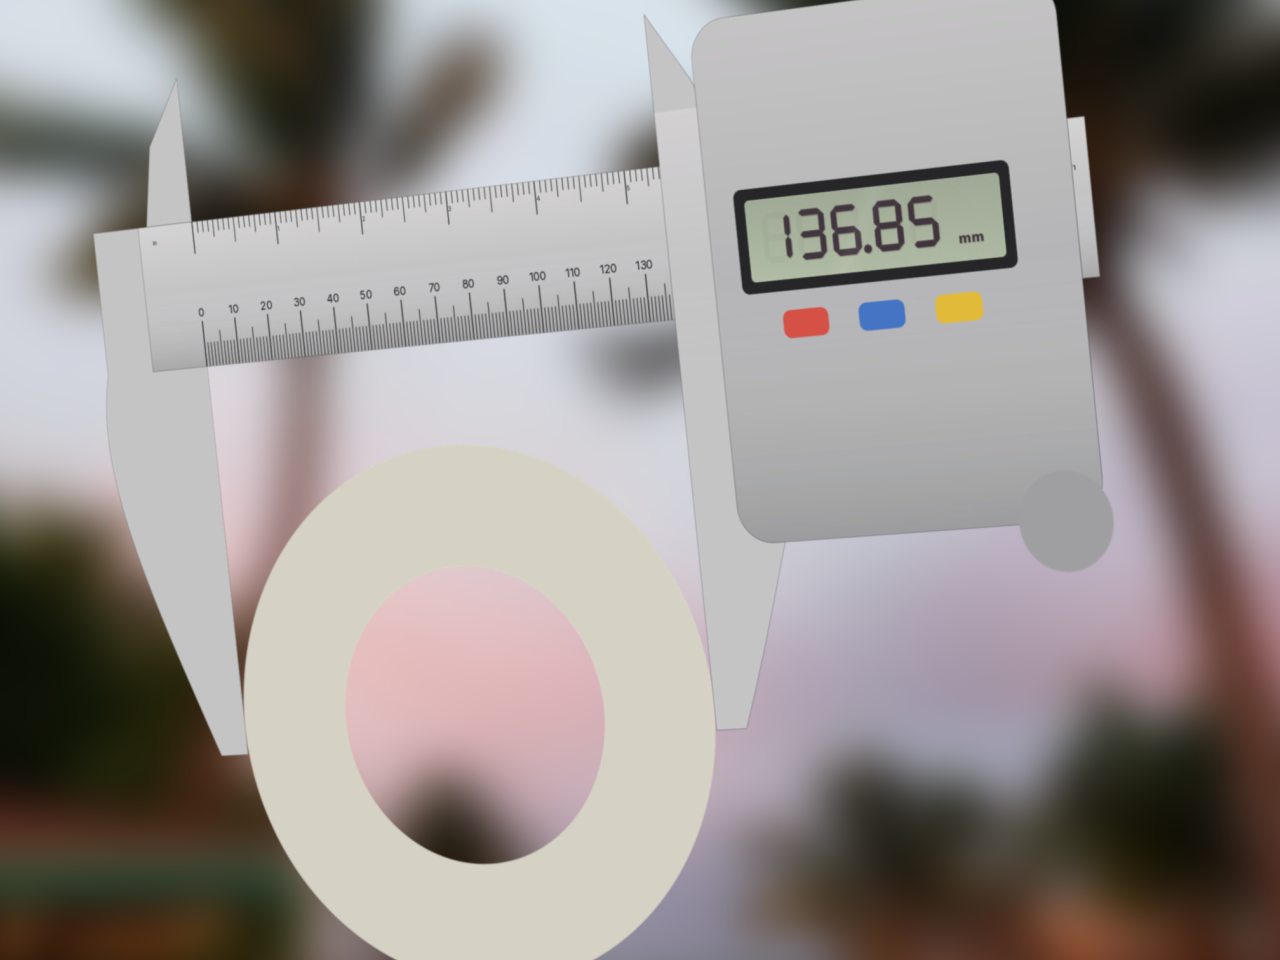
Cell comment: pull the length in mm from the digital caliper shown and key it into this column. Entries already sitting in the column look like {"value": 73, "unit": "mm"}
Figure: {"value": 136.85, "unit": "mm"}
